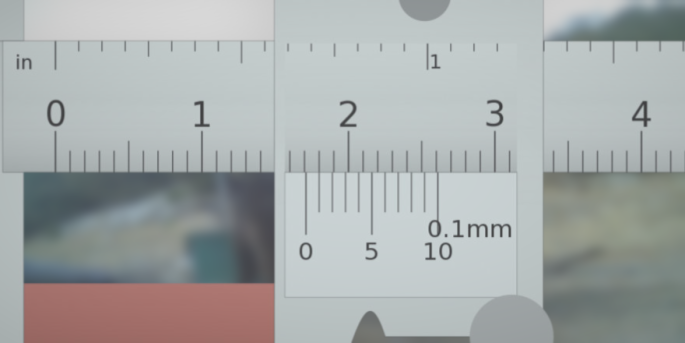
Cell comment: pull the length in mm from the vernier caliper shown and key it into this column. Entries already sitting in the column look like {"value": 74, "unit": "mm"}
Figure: {"value": 17.1, "unit": "mm"}
